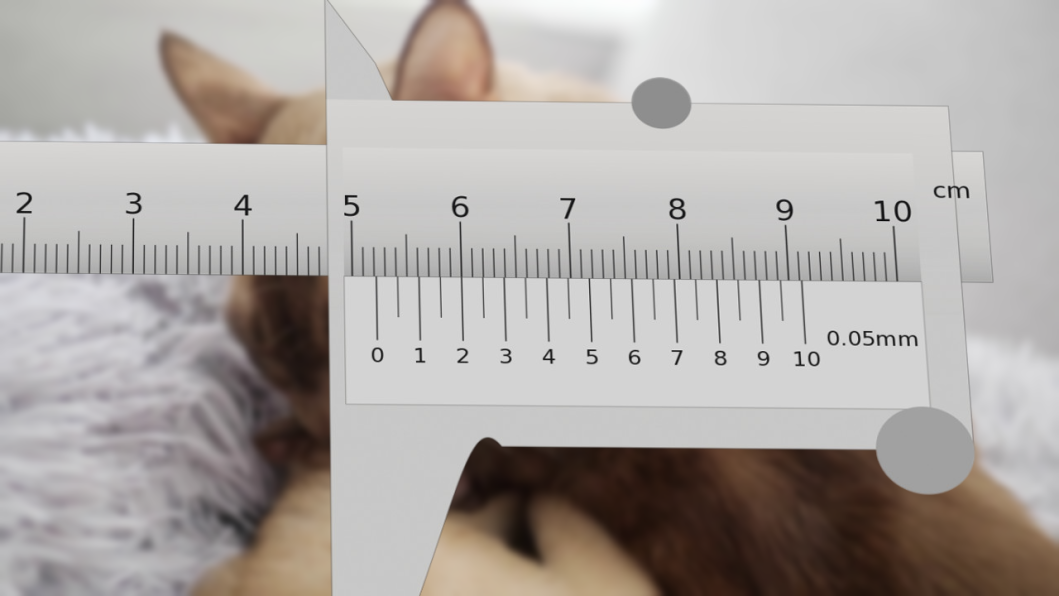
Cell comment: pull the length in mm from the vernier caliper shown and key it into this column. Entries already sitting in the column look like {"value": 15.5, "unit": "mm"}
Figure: {"value": 52.2, "unit": "mm"}
